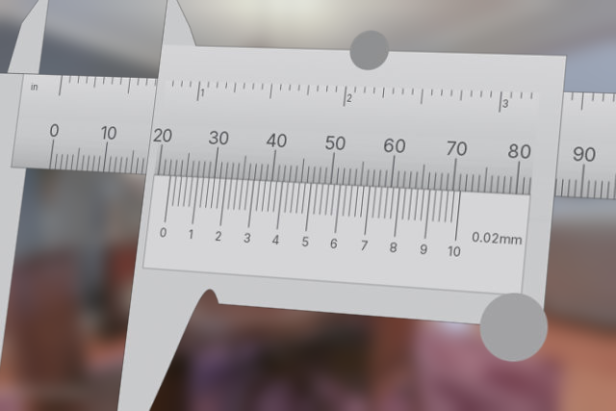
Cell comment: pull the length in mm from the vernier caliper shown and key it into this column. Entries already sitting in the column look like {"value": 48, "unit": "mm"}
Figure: {"value": 22.2, "unit": "mm"}
